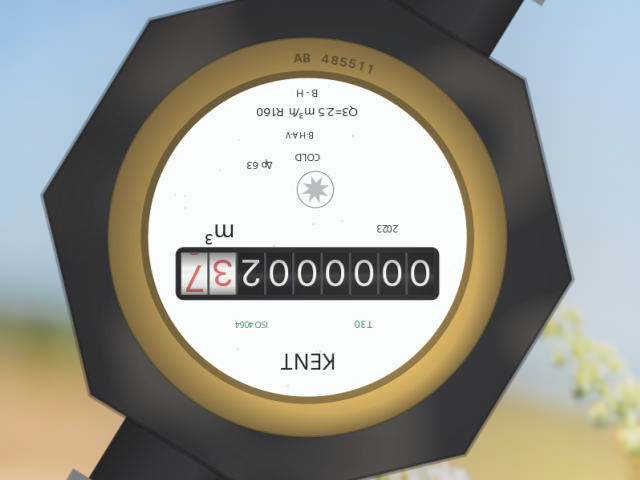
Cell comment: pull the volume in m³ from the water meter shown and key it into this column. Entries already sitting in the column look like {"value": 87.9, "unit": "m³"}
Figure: {"value": 2.37, "unit": "m³"}
